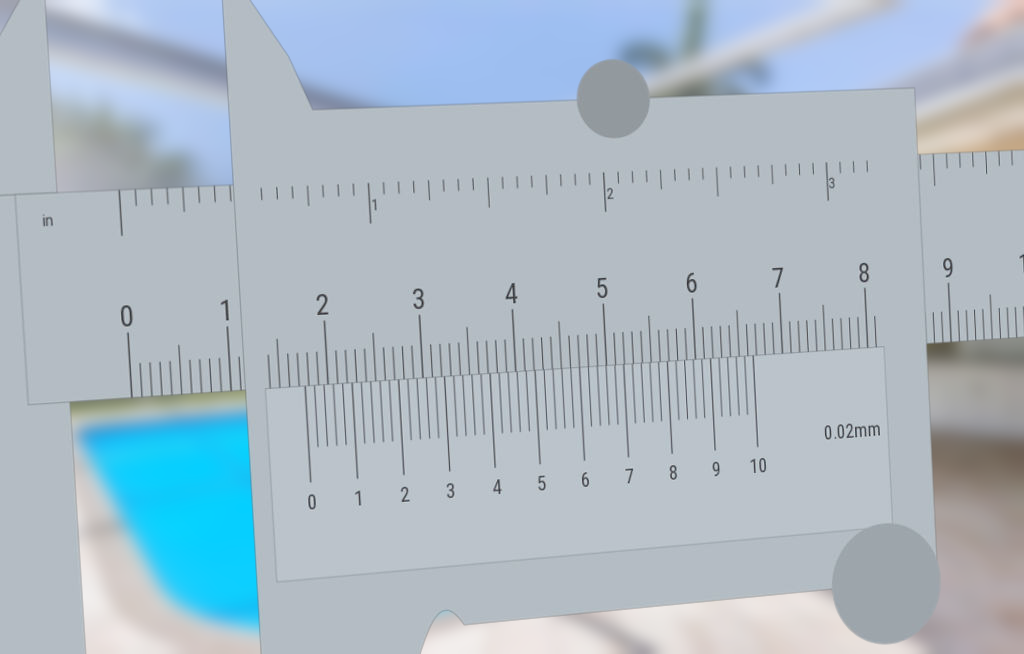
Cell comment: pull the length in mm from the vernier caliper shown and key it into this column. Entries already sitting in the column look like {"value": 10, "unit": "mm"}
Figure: {"value": 17.6, "unit": "mm"}
